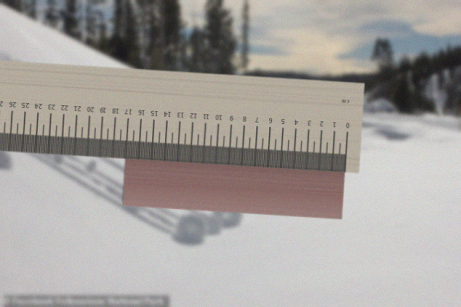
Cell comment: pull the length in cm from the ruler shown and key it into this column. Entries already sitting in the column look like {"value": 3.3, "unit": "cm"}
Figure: {"value": 17, "unit": "cm"}
